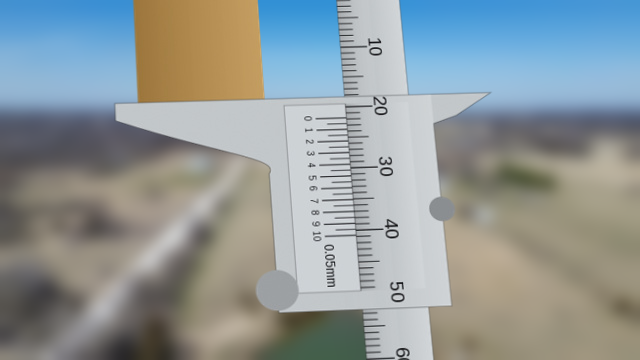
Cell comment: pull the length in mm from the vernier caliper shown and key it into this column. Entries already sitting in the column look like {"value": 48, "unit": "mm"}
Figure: {"value": 21.8, "unit": "mm"}
